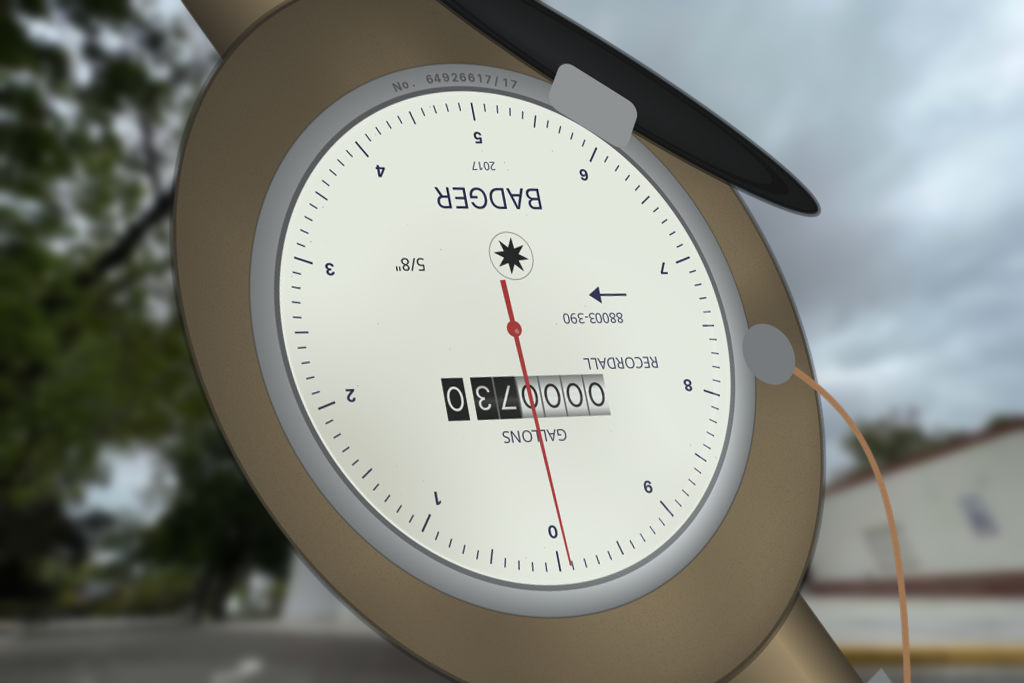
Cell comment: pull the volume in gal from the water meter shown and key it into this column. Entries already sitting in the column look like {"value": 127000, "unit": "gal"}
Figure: {"value": 729.9, "unit": "gal"}
